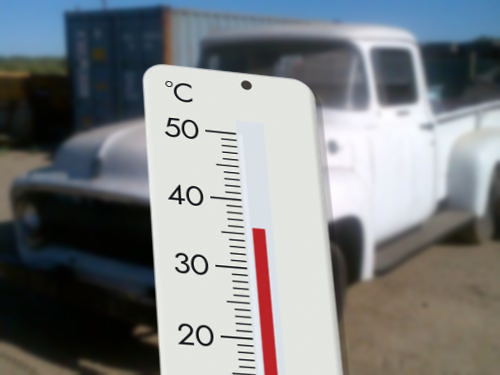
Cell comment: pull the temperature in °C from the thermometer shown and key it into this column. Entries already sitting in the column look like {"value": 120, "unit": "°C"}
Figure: {"value": 36, "unit": "°C"}
